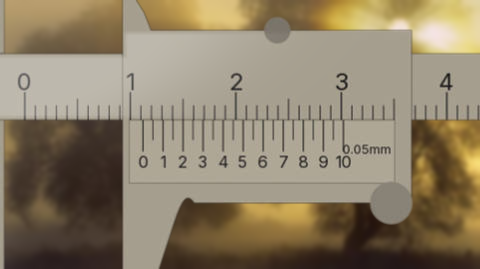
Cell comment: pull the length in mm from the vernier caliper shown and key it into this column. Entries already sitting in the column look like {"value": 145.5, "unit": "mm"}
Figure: {"value": 11.2, "unit": "mm"}
